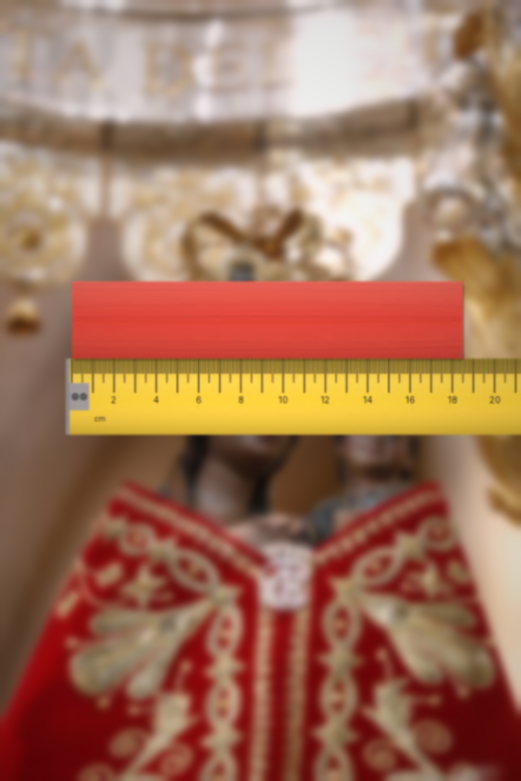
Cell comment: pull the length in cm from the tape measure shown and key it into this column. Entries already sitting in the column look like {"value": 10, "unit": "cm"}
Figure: {"value": 18.5, "unit": "cm"}
